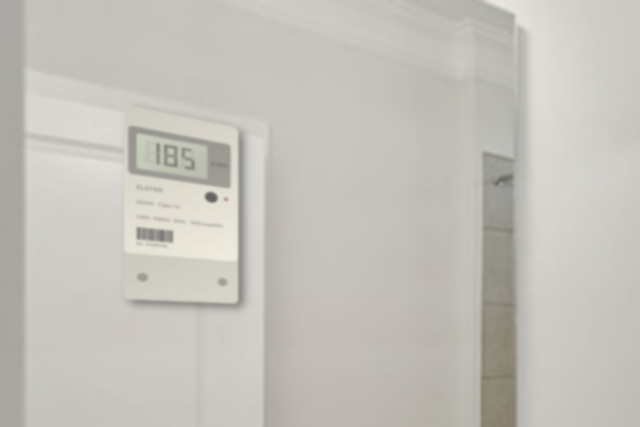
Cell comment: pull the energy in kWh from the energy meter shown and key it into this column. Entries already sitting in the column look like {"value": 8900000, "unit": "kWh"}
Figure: {"value": 185, "unit": "kWh"}
